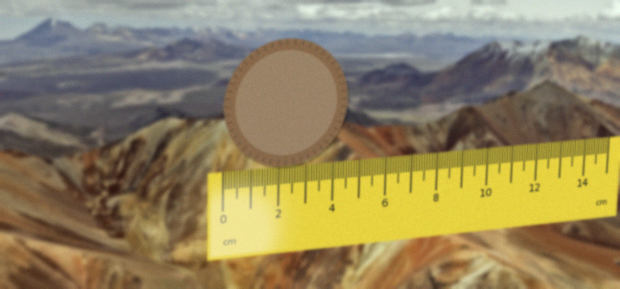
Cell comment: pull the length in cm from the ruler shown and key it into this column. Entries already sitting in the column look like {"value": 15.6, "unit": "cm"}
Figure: {"value": 4.5, "unit": "cm"}
